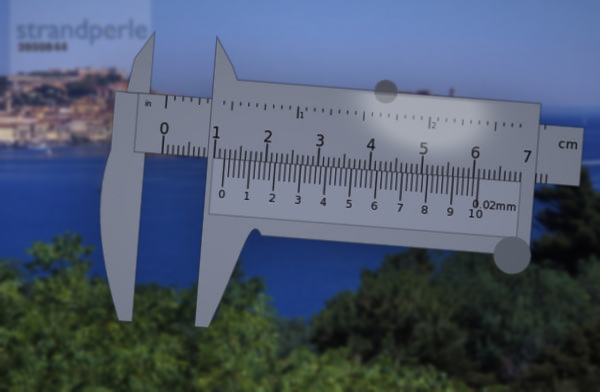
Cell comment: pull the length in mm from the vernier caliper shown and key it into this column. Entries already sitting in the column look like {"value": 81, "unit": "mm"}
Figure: {"value": 12.0, "unit": "mm"}
